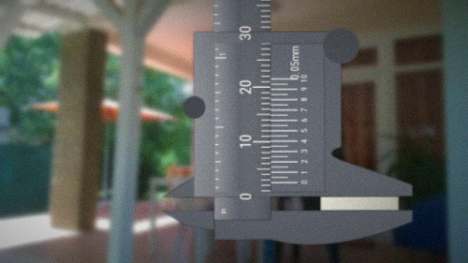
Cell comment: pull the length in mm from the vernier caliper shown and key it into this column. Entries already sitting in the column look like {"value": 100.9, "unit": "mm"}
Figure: {"value": 2.5, "unit": "mm"}
